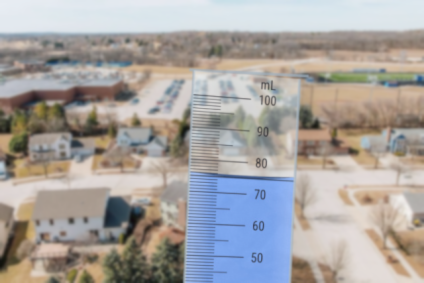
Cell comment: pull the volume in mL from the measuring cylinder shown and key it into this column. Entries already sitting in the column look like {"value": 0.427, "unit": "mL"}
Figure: {"value": 75, "unit": "mL"}
